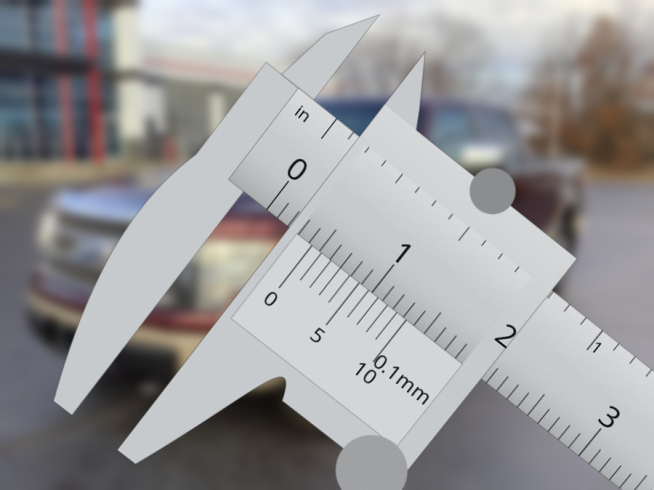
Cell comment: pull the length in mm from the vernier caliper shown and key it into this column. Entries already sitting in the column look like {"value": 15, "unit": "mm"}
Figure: {"value": 4.3, "unit": "mm"}
